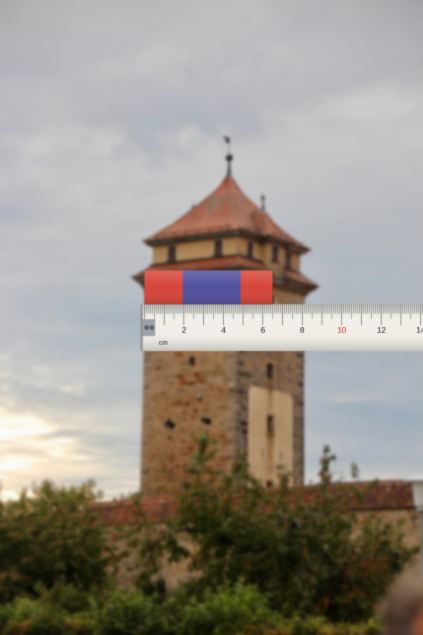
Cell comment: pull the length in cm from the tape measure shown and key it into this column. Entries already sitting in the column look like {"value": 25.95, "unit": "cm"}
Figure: {"value": 6.5, "unit": "cm"}
